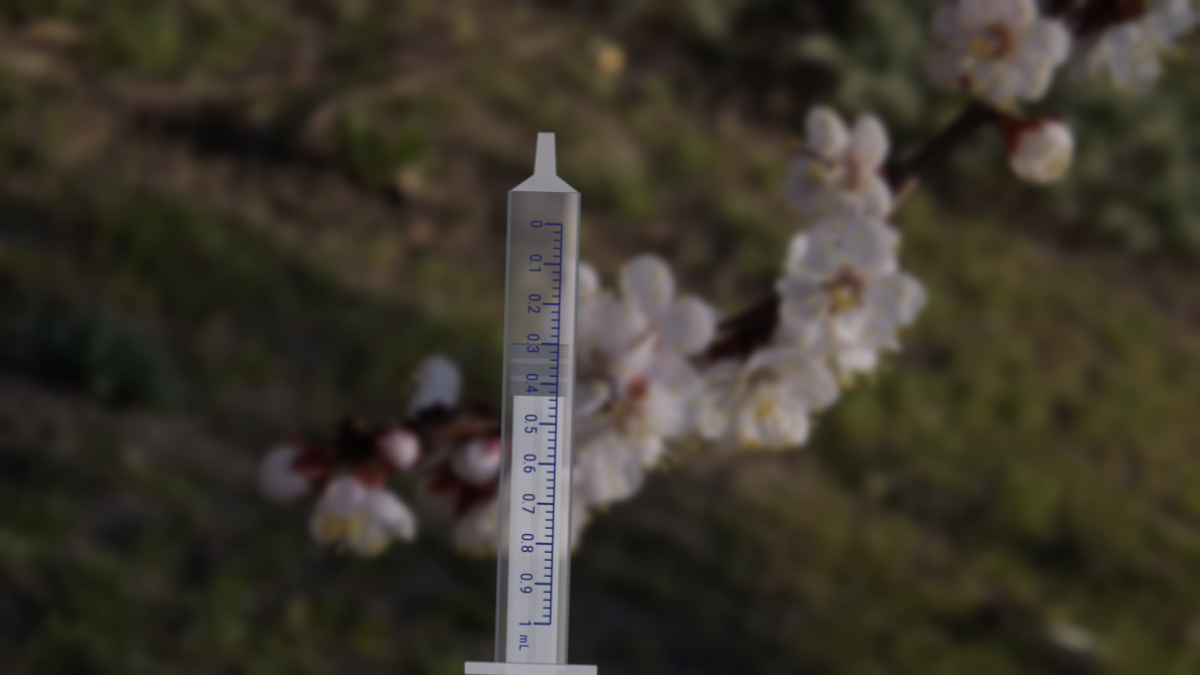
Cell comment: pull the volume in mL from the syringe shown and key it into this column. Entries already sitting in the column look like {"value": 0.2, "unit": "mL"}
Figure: {"value": 0.3, "unit": "mL"}
